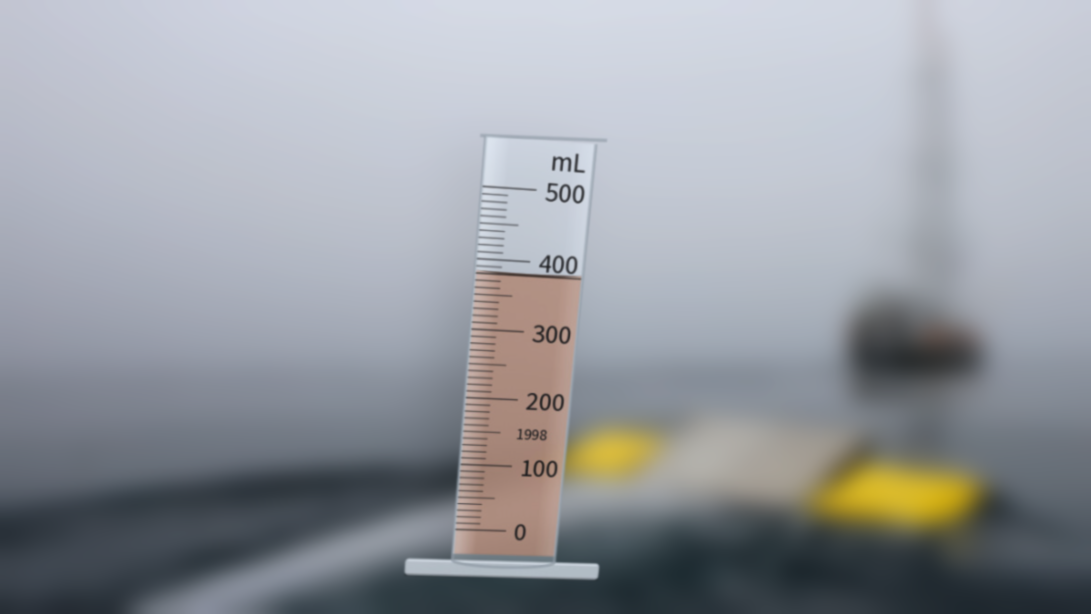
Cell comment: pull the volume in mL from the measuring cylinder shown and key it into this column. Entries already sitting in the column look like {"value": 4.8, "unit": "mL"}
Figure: {"value": 380, "unit": "mL"}
